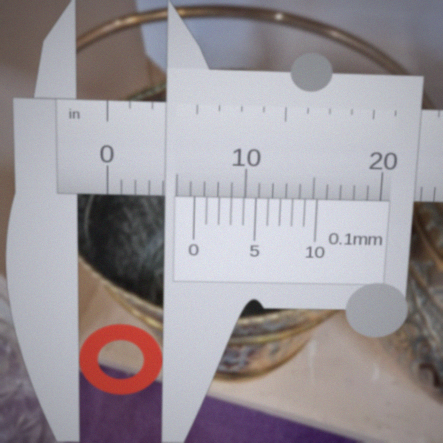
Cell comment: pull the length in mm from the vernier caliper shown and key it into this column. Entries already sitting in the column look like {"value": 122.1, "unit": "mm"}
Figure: {"value": 6.3, "unit": "mm"}
